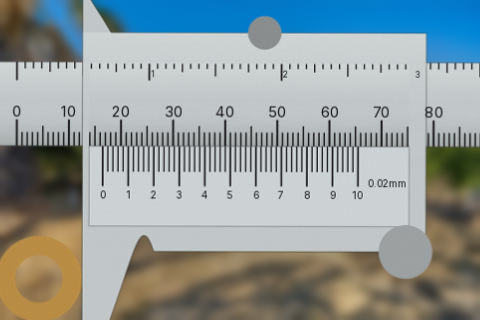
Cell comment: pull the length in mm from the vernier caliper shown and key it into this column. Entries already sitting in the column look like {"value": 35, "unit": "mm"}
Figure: {"value": 16.5, "unit": "mm"}
